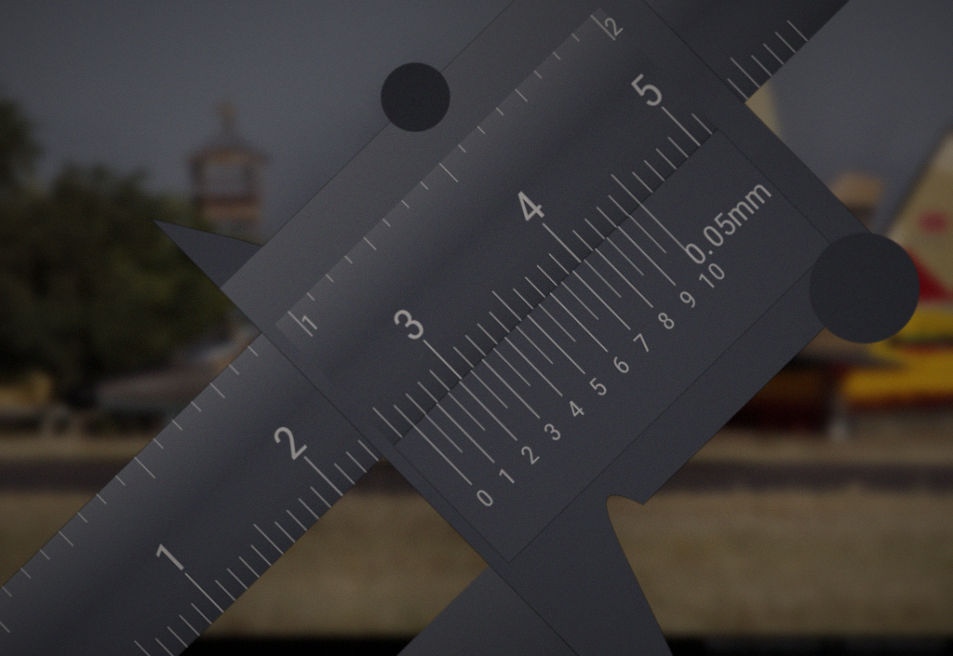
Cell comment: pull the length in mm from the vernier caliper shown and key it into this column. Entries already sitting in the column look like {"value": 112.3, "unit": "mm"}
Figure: {"value": 26.0, "unit": "mm"}
